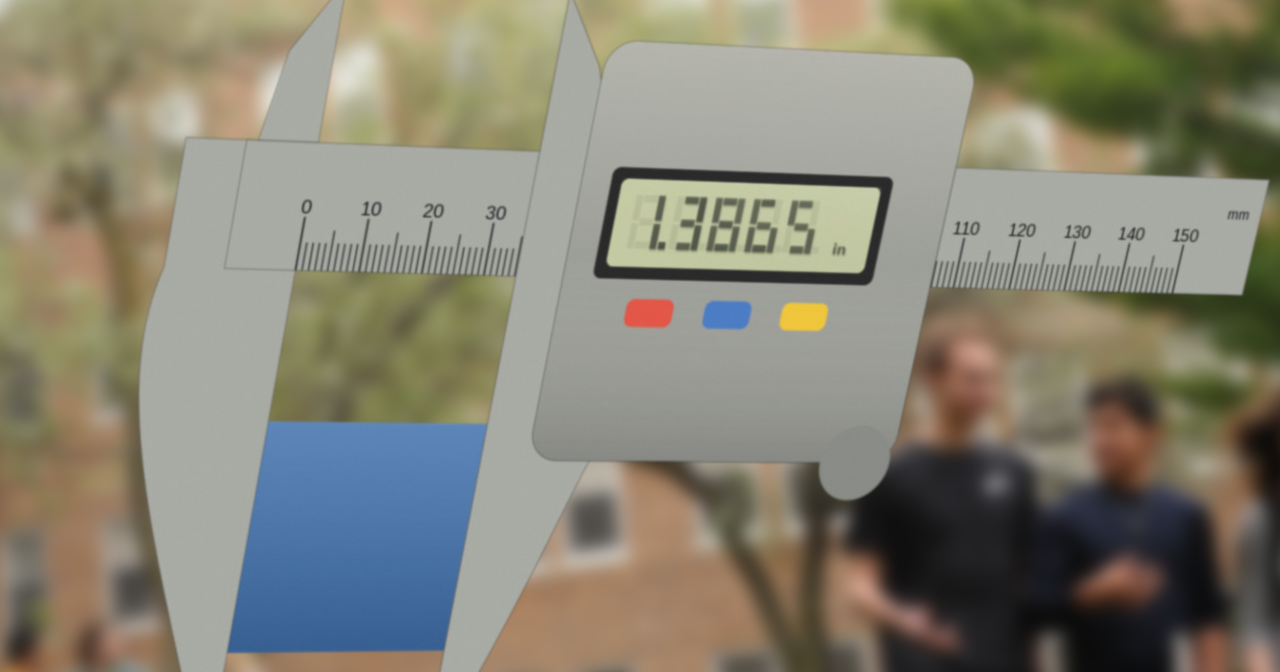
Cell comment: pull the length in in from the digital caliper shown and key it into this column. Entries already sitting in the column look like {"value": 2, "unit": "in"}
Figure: {"value": 1.3865, "unit": "in"}
